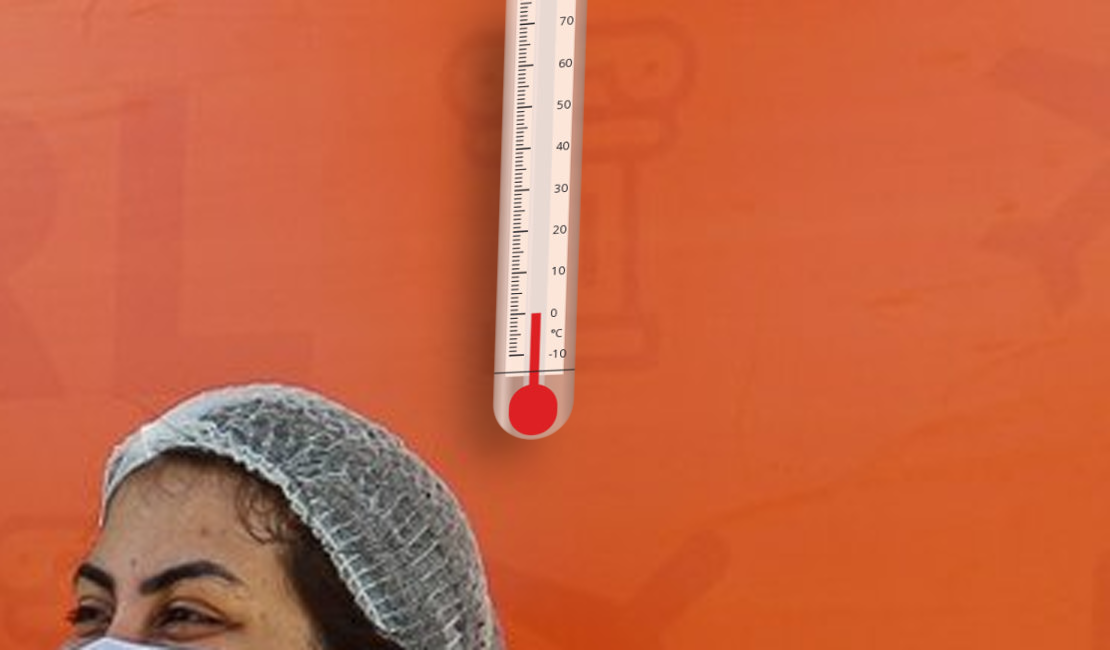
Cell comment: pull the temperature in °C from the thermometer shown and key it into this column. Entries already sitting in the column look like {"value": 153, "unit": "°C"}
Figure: {"value": 0, "unit": "°C"}
